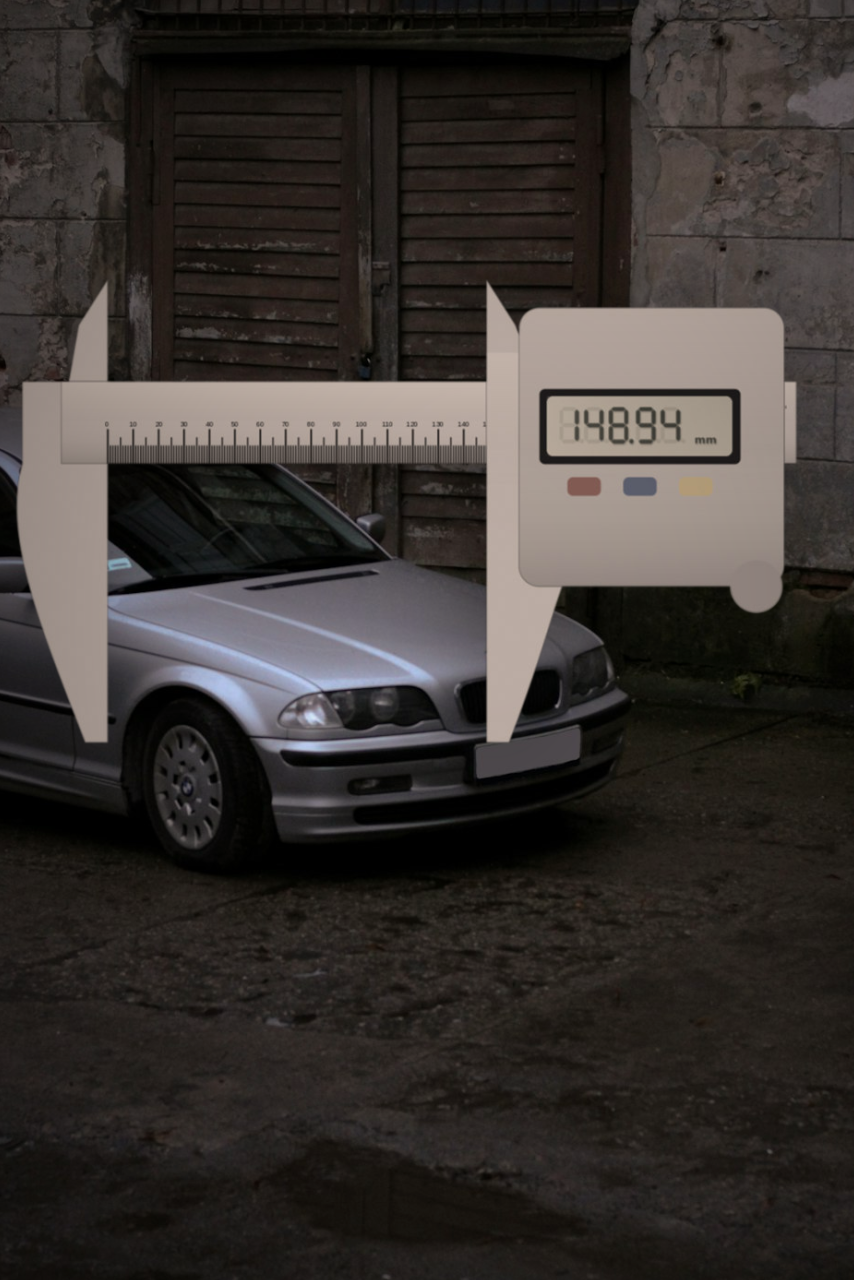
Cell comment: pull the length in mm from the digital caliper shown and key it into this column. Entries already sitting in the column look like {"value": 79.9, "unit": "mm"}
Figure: {"value": 148.94, "unit": "mm"}
